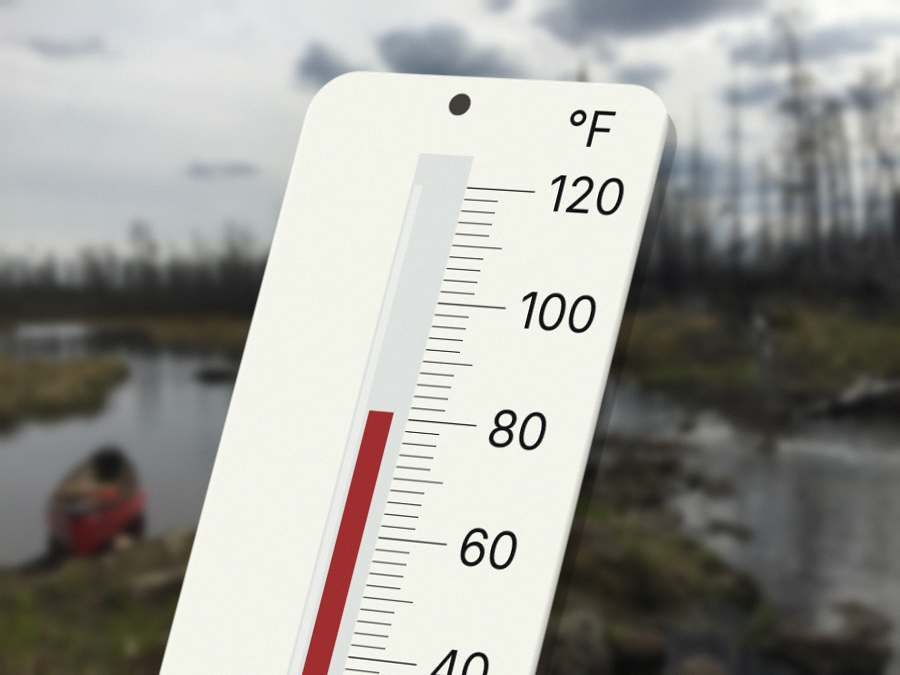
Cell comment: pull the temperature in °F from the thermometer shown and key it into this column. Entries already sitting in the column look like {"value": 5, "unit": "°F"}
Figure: {"value": 81, "unit": "°F"}
